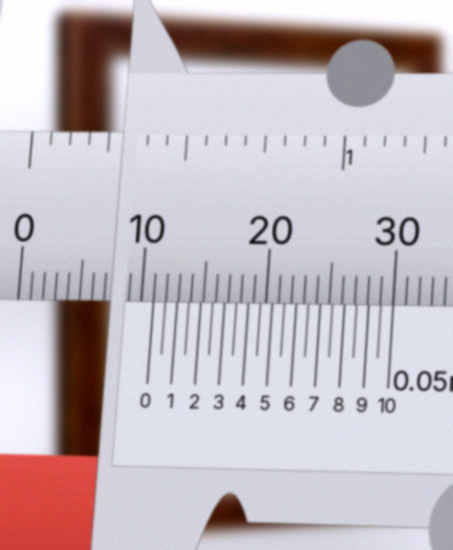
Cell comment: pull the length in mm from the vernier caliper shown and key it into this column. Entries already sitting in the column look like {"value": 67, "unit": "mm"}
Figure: {"value": 11.0, "unit": "mm"}
